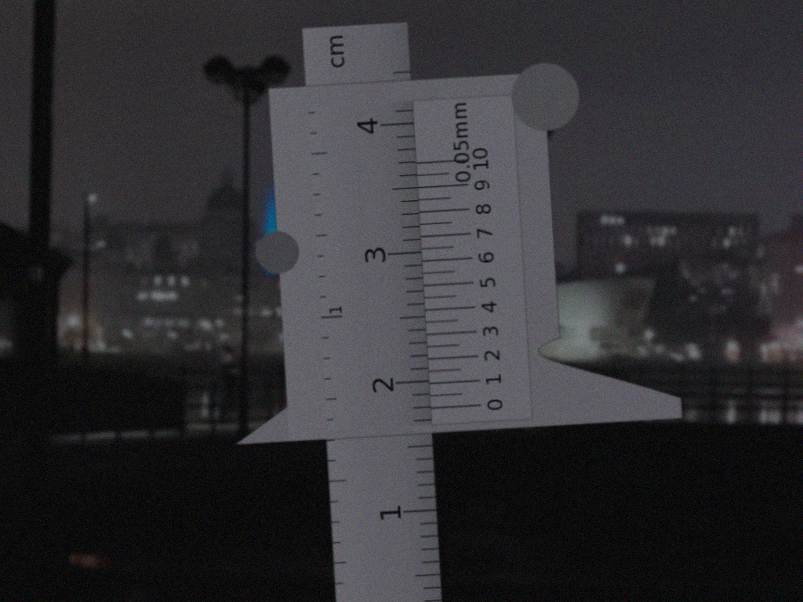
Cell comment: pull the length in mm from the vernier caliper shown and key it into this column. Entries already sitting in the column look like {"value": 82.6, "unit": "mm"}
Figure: {"value": 17.9, "unit": "mm"}
